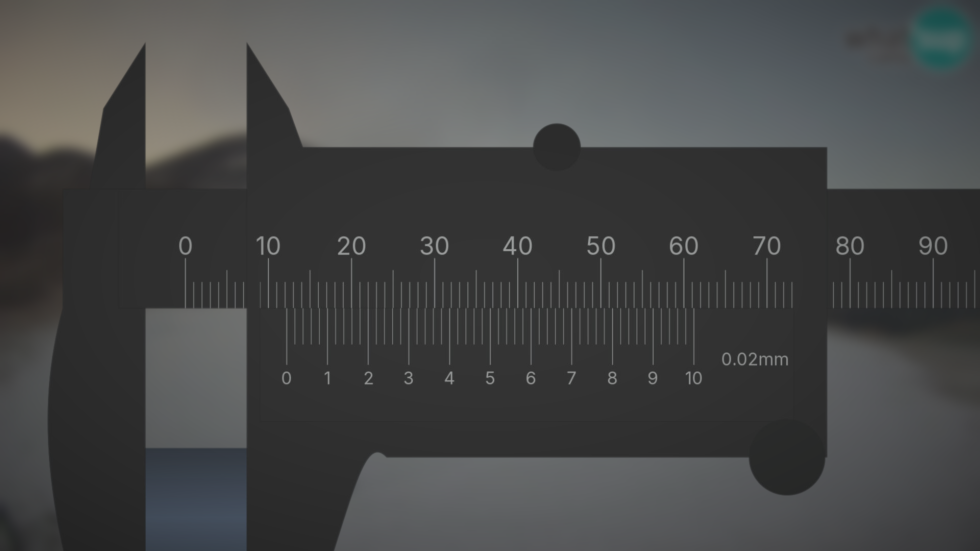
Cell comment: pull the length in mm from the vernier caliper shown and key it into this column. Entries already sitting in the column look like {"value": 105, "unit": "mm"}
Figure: {"value": 12.2, "unit": "mm"}
